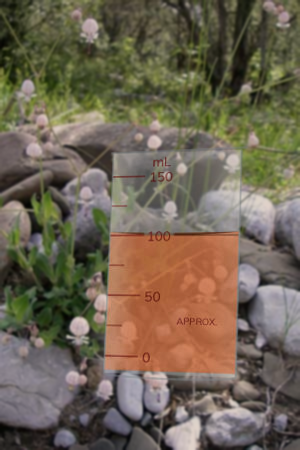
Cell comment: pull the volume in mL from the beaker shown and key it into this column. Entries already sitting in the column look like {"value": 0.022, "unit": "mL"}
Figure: {"value": 100, "unit": "mL"}
